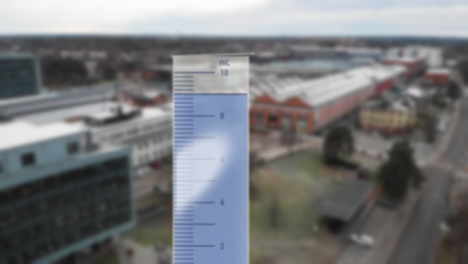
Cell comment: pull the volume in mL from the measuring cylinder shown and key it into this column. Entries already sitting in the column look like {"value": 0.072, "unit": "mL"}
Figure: {"value": 9, "unit": "mL"}
